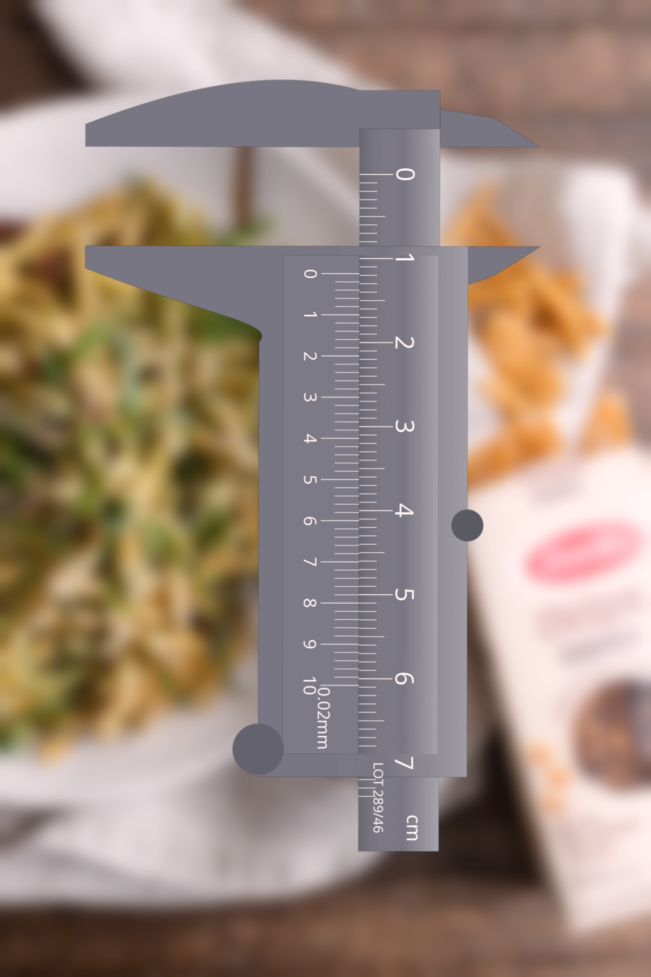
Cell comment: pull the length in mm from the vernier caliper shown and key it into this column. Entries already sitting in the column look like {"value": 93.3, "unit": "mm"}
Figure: {"value": 11.8, "unit": "mm"}
